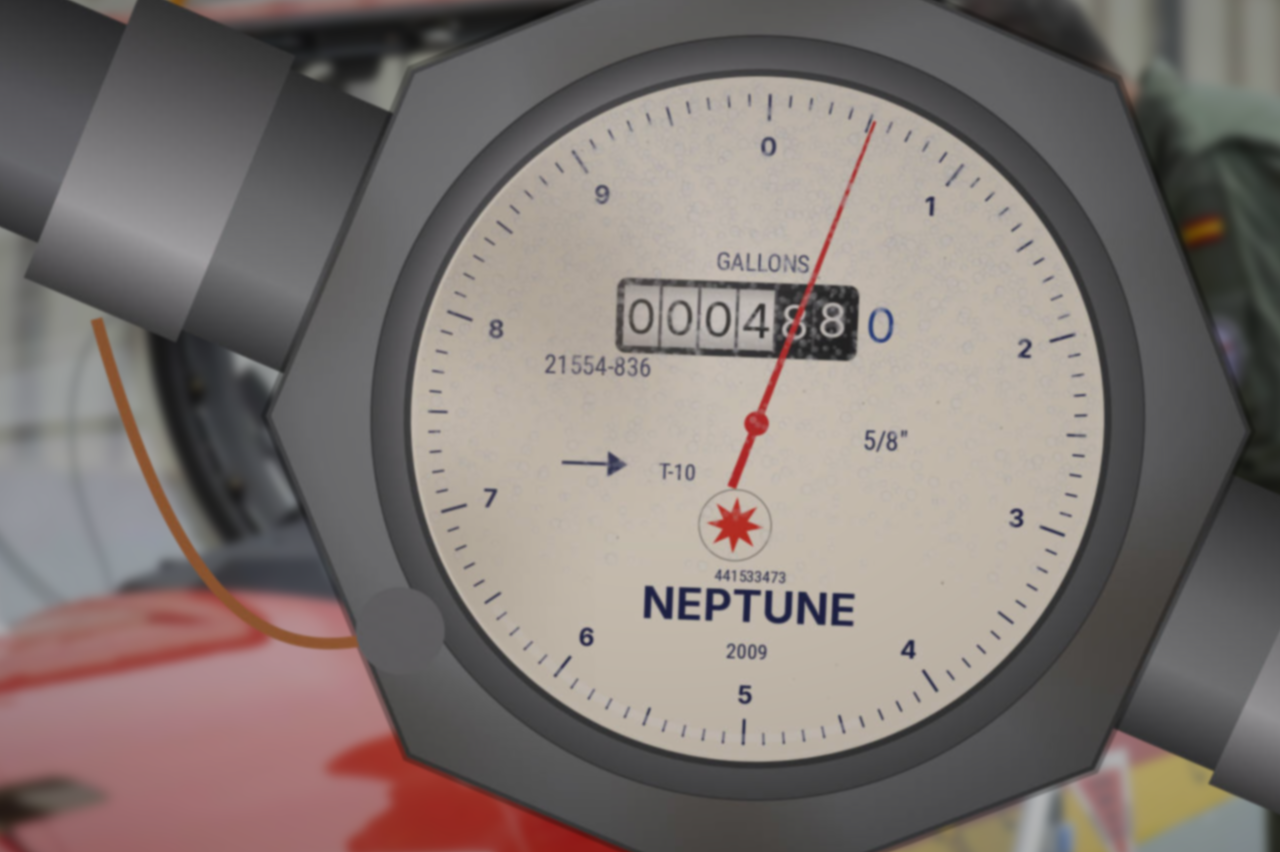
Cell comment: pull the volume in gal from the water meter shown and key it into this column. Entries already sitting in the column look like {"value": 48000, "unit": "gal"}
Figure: {"value": 4880.5, "unit": "gal"}
